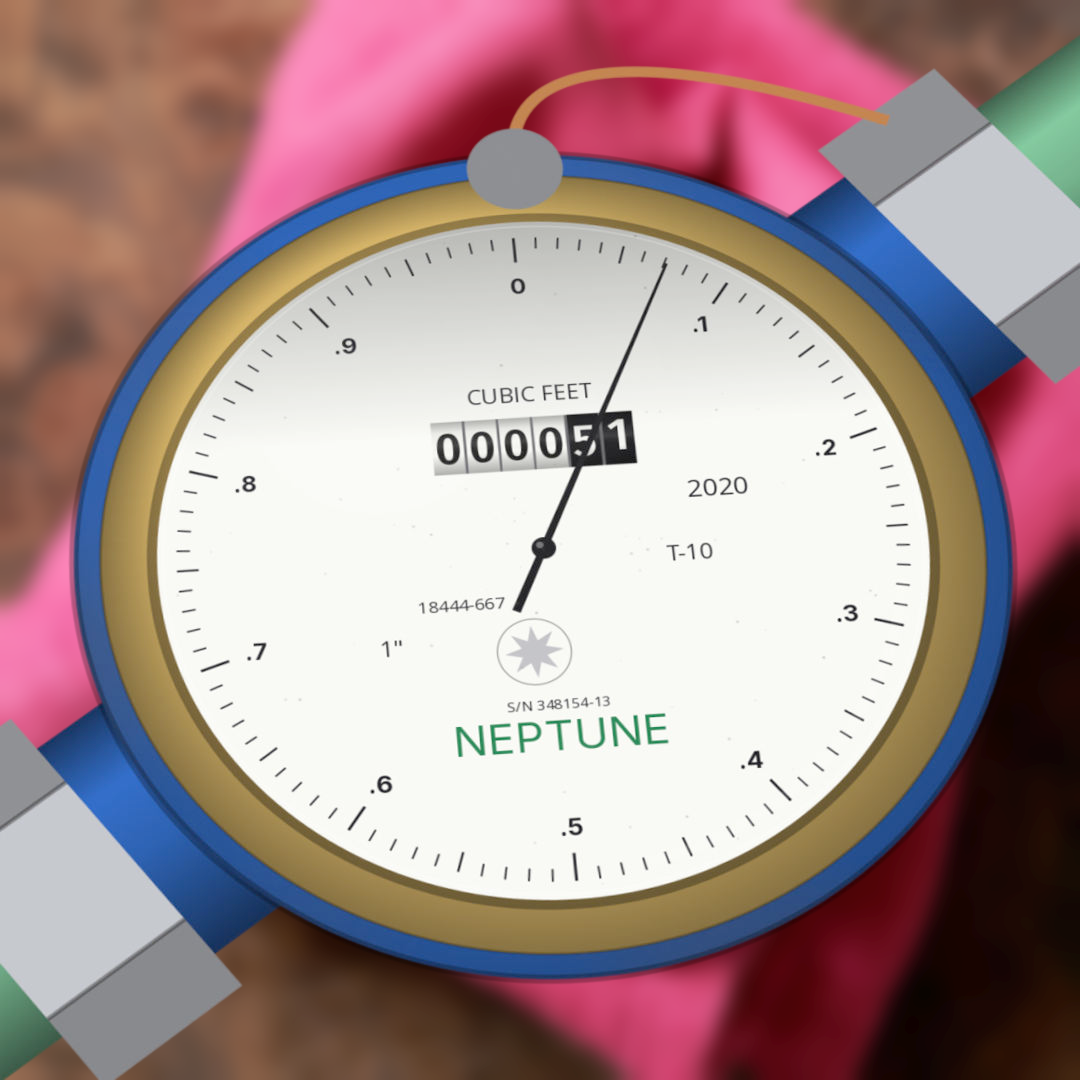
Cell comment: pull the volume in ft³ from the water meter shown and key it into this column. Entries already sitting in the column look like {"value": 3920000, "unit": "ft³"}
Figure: {"value": 51.07, "unit": "ft³"}
